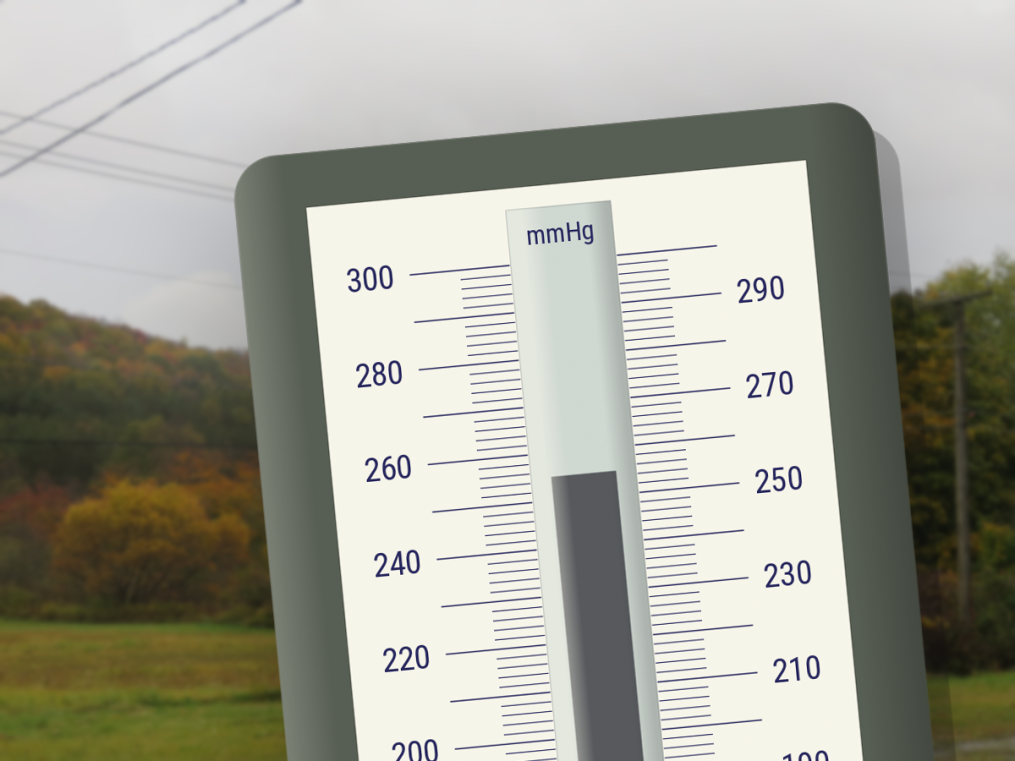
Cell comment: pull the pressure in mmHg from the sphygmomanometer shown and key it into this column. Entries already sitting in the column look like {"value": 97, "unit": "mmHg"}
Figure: {"value": 255, "unit": "mmHg"}
